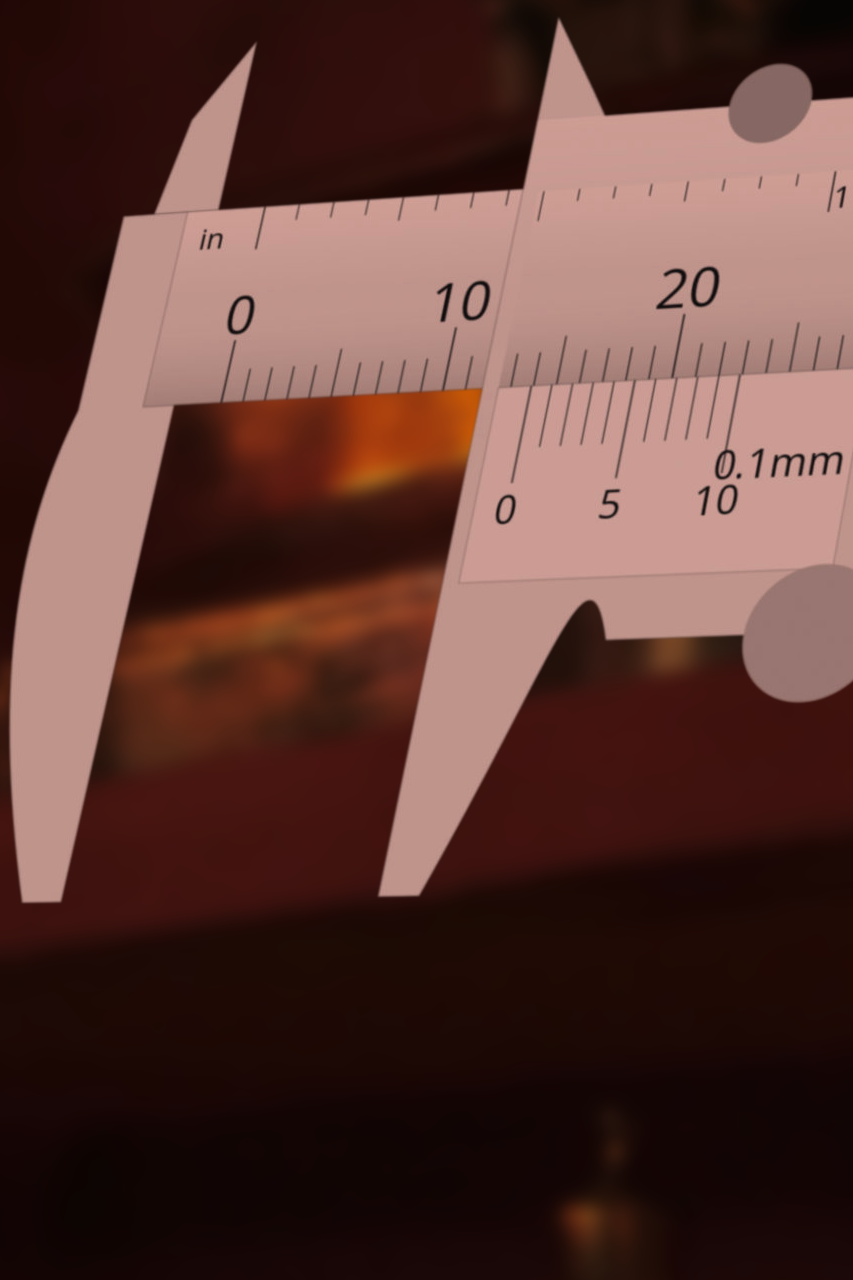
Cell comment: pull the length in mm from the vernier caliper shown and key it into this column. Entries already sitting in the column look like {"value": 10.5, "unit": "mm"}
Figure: {"value": 13.9, "unit": "mm"}
